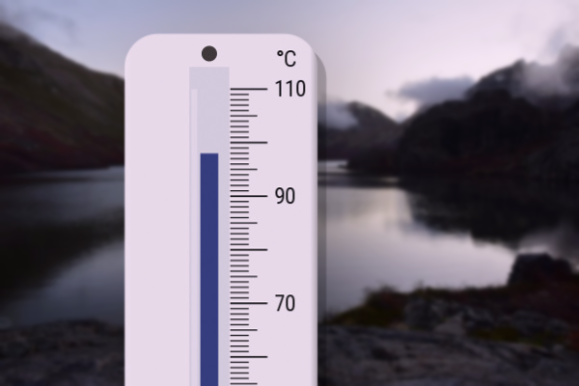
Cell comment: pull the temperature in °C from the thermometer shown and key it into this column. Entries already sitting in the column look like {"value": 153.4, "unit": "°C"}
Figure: {"value": 98, "unit": "°C"}
